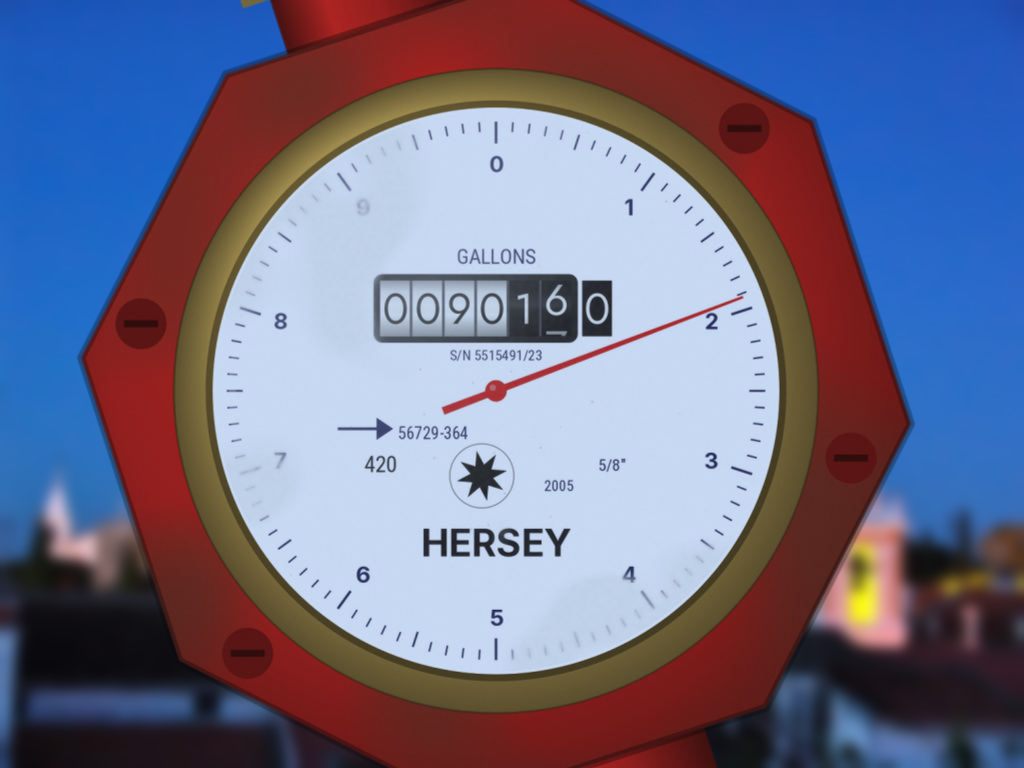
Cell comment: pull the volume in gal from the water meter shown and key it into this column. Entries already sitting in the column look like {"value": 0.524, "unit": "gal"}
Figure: {"value": 90161.9, "unit": "gal"}
